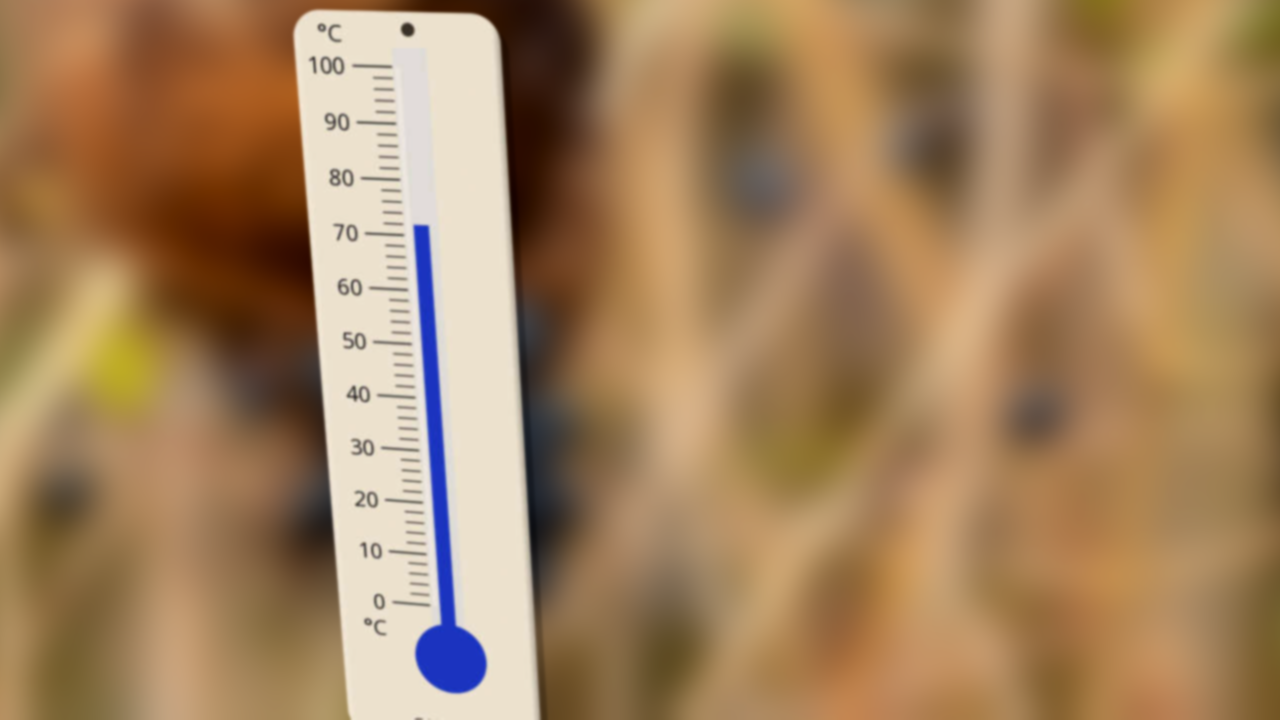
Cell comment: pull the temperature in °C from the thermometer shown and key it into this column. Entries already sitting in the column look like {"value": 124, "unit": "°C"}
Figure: {"value": 72, "unit": "°C"}
